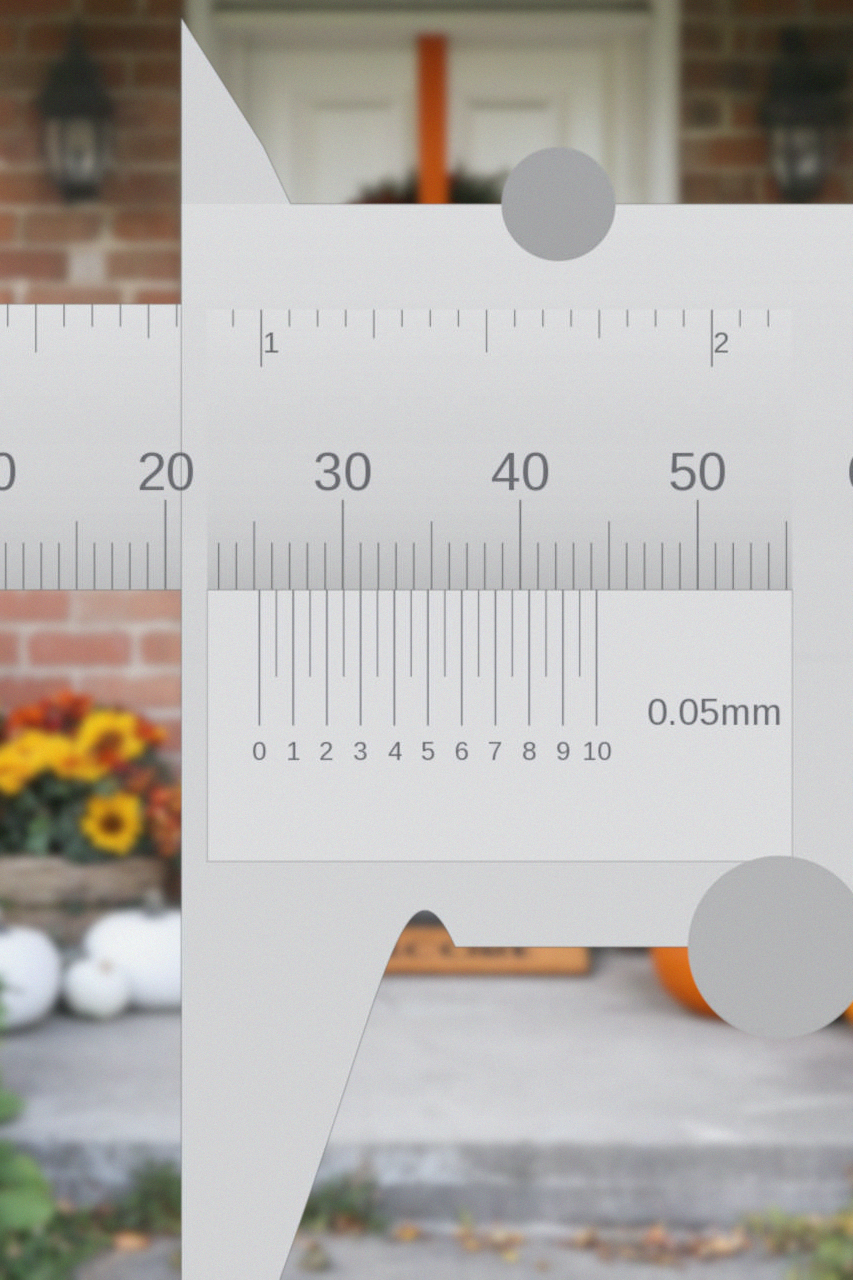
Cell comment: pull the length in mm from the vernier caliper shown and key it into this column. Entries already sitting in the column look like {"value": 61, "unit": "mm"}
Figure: {"value": 25.3, "unit": "mm"}
